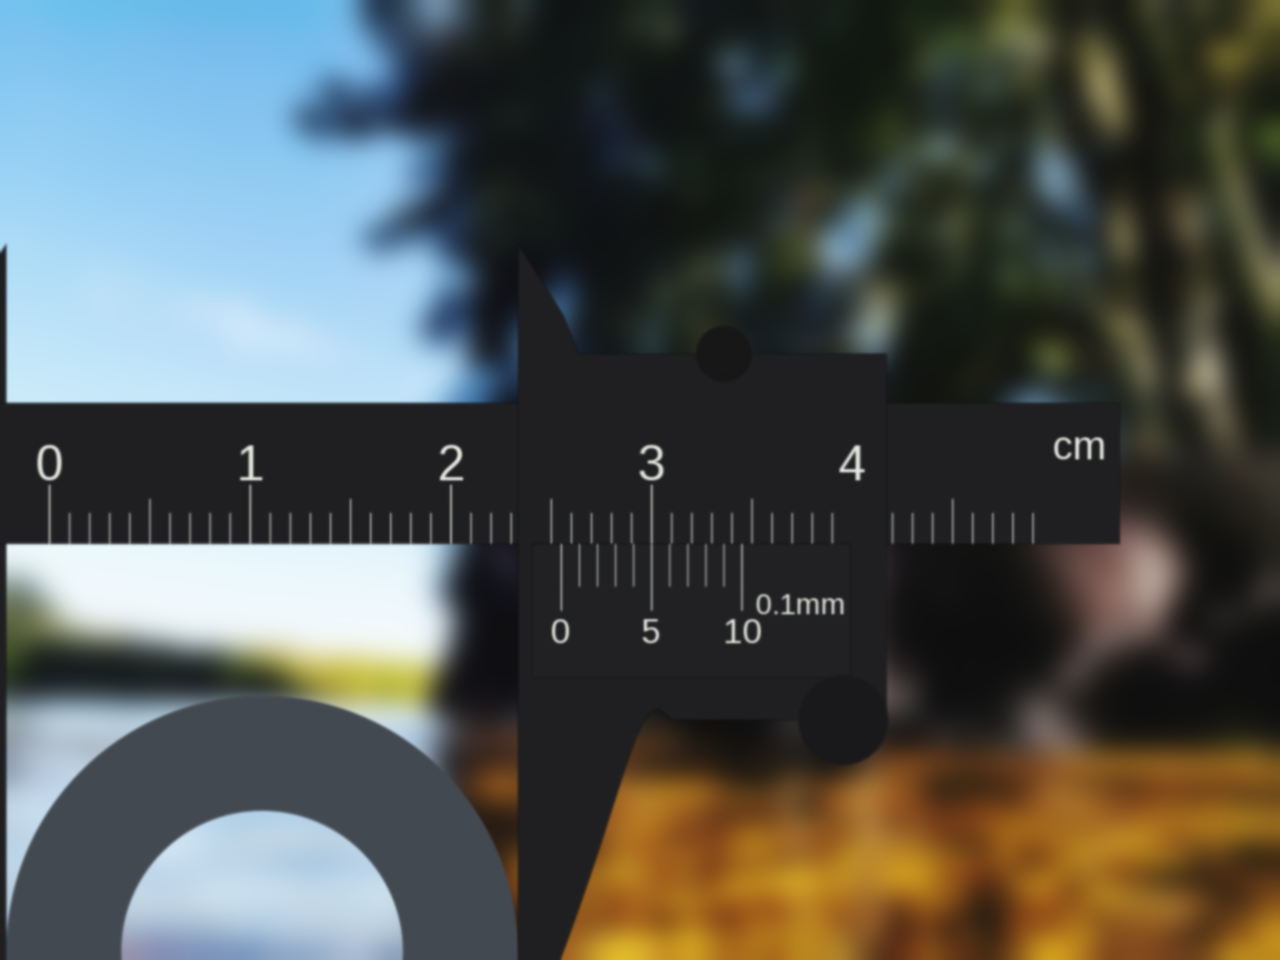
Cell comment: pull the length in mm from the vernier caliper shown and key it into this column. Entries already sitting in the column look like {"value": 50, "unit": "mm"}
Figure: {"value": 25.5, "unit": "mm"}
